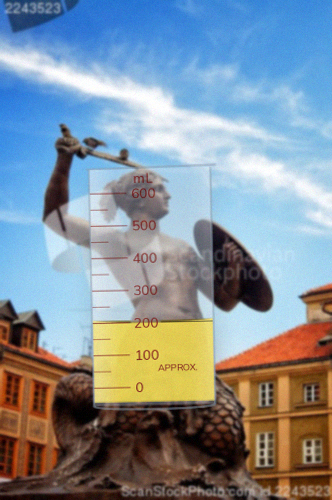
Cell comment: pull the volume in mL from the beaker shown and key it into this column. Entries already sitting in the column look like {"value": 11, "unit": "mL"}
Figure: {"value": 200, "unit": "mL"}
